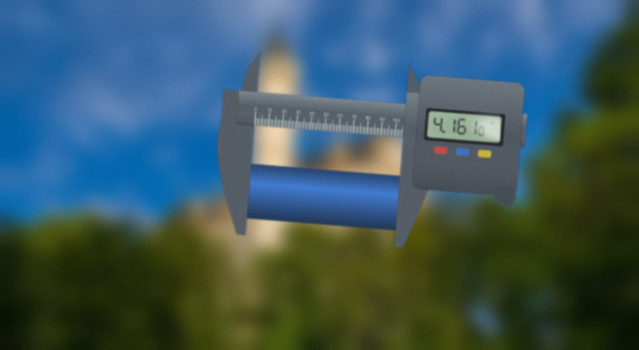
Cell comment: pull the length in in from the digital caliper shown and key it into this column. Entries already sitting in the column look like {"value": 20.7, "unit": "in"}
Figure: {"value": 4.1610, "unit": "in"}
